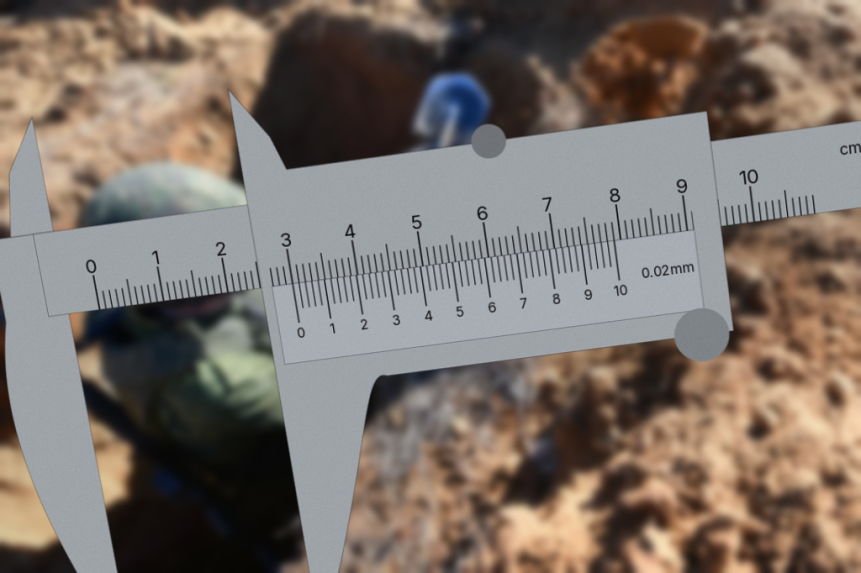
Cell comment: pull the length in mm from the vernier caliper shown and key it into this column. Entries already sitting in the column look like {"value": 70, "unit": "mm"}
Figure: {"value": 30.0, "unit": "mm"}
